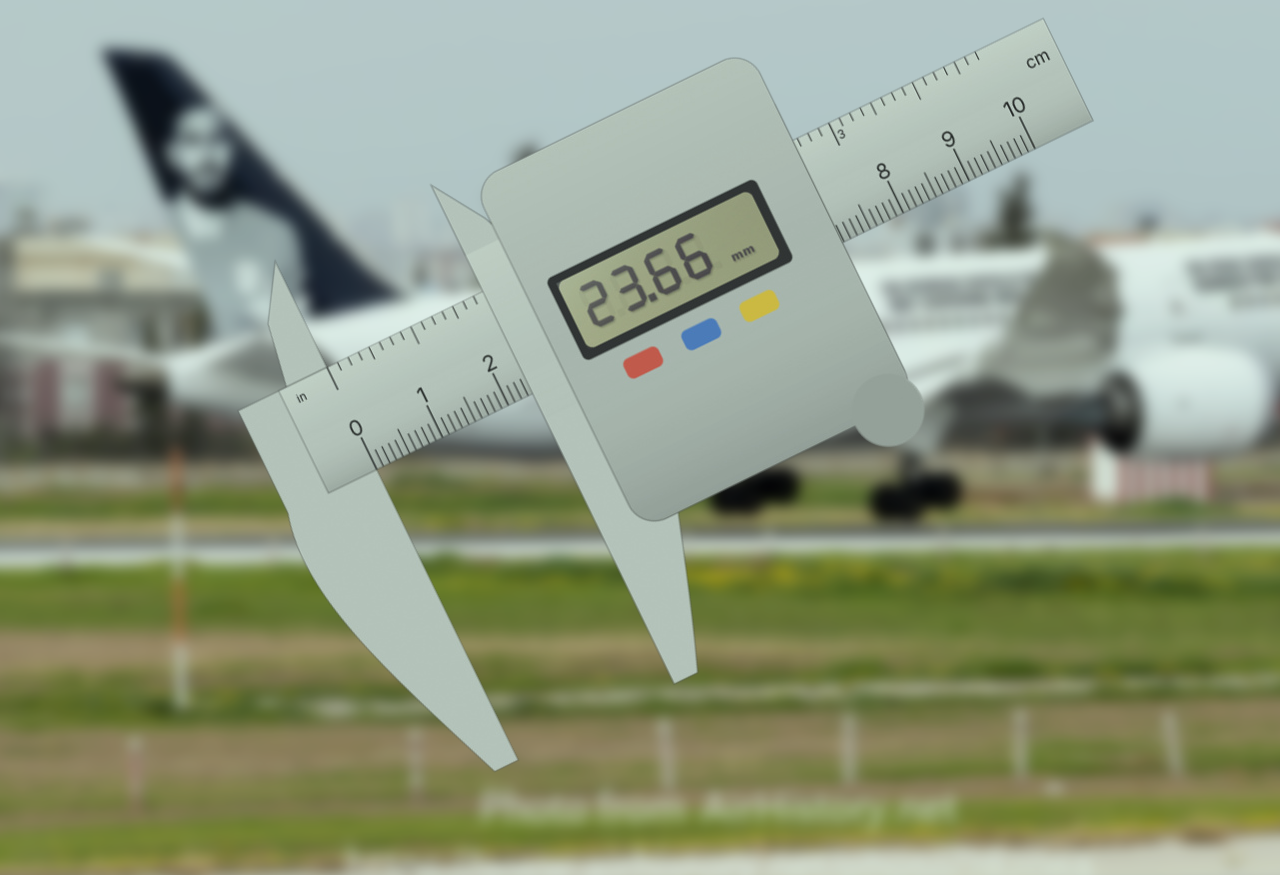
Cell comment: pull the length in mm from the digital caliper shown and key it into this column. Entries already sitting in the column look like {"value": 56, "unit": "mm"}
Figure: {"value": 23.66, "unit": "mm"}
